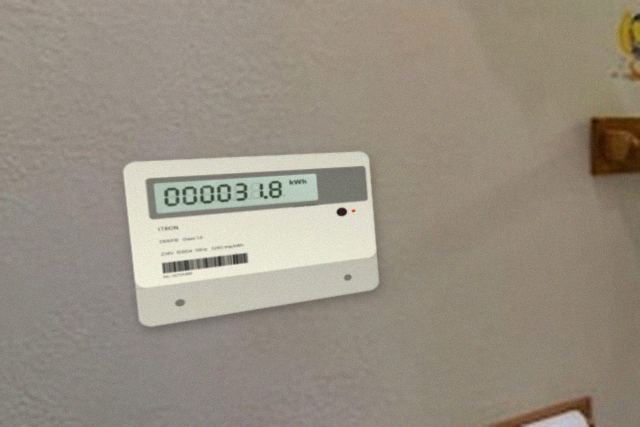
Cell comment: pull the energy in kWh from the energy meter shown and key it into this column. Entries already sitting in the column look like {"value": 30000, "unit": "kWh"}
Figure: {"value": 31.8, "unit": "kWh"}
